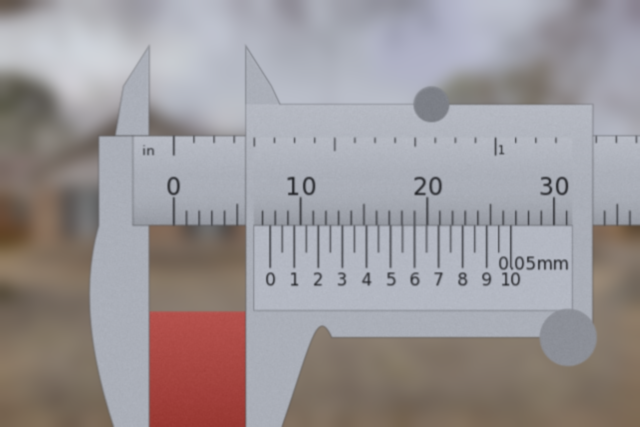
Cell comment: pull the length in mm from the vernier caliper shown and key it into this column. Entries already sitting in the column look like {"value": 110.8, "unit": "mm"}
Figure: {"value": 7.6, "unit": "mm"}
